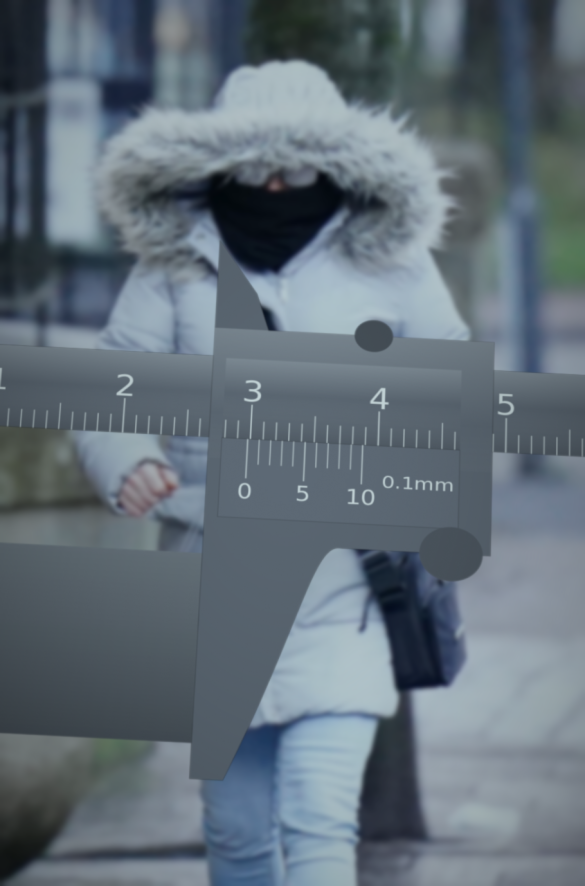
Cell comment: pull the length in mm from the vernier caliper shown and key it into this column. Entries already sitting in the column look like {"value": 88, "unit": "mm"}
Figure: {"value": 29.8, "unit": "mm"}
